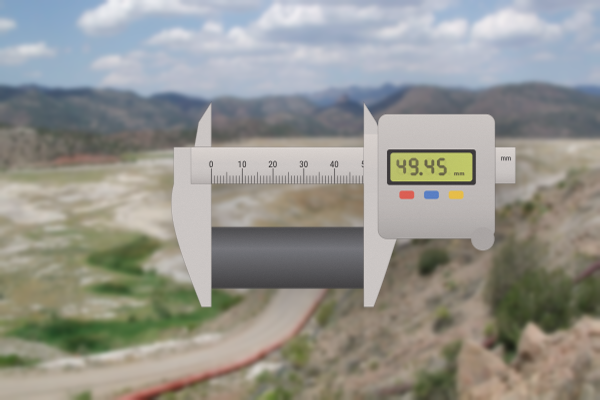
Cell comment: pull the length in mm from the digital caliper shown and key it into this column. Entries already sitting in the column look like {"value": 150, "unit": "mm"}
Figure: {"value": 49.45, "unit": "mm"}
